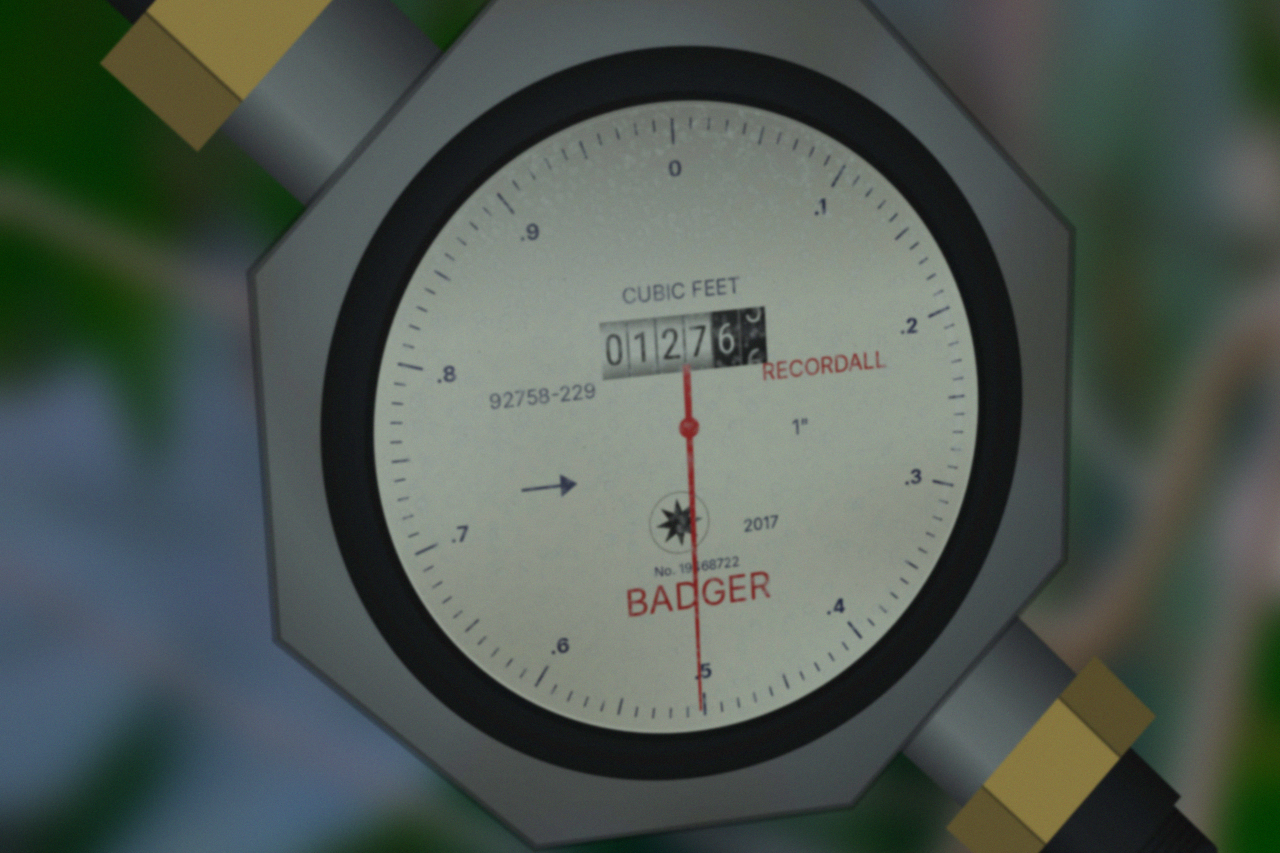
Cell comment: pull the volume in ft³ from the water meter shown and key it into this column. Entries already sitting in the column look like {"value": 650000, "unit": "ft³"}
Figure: {"value": 12765.50, "unit": "ft³"}
